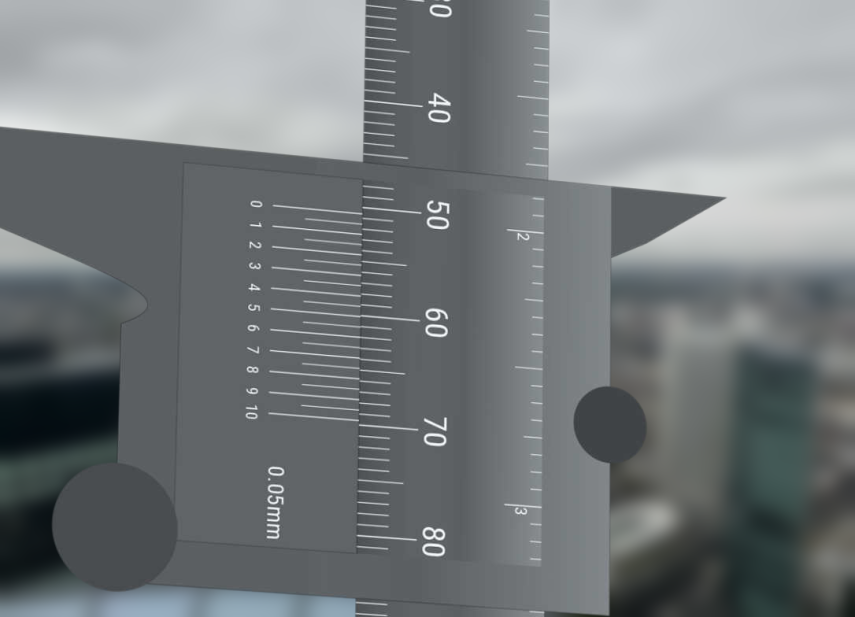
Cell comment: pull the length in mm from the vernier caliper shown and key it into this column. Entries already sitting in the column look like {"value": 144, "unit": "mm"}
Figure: {"value": 50.6, "unit": "mm"}
